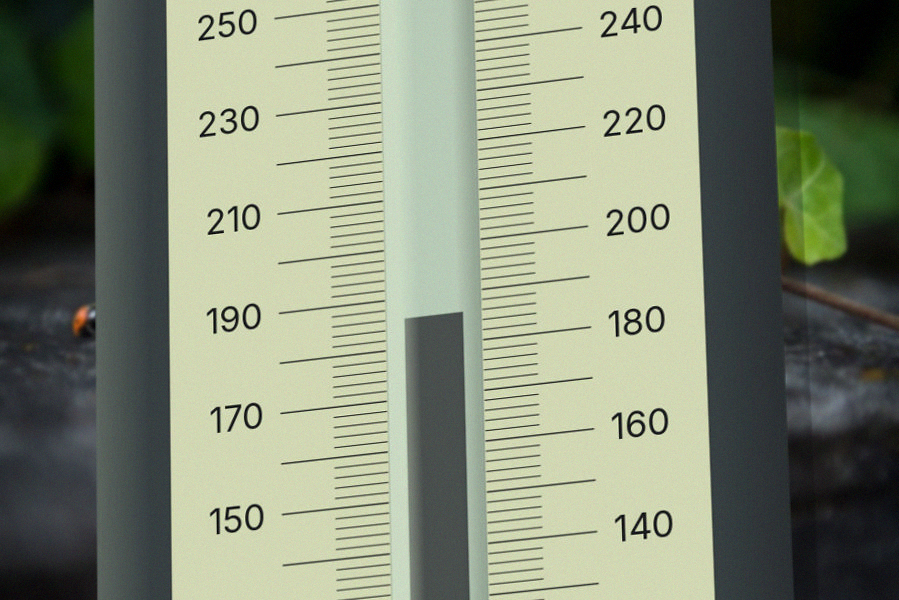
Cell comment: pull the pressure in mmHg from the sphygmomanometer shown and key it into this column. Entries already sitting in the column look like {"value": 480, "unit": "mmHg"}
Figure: {"value": 186, "unit": "mmHg"}
